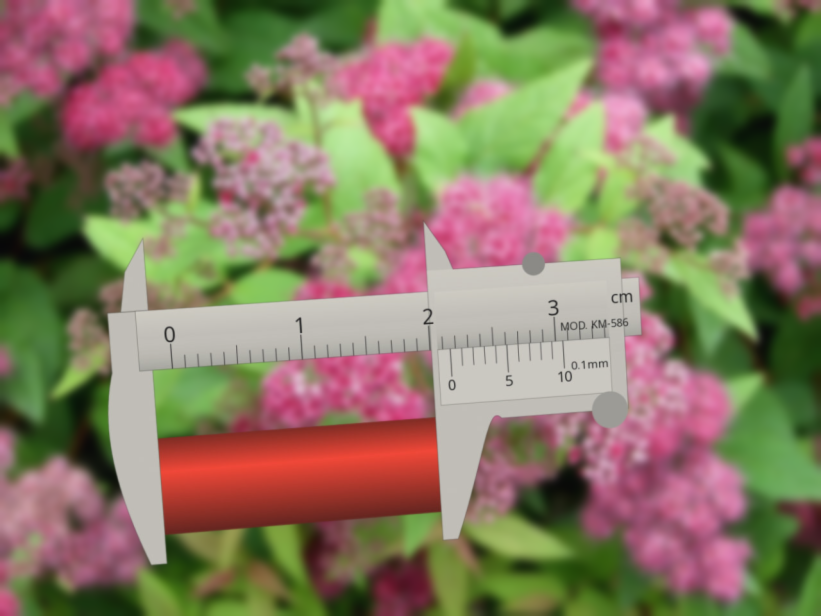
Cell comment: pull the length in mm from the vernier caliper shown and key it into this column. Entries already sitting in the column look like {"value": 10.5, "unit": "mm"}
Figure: {"value": 21.6, "unit": "mm"}
